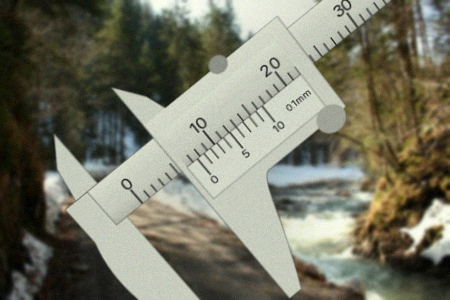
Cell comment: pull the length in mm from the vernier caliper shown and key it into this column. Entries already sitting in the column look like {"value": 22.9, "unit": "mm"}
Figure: {"value": 7.6, "unit": "mm"}
